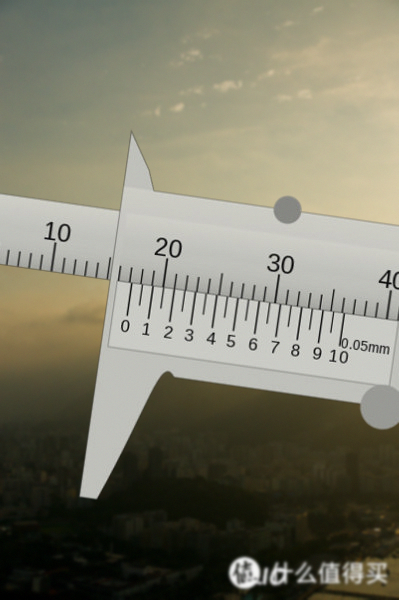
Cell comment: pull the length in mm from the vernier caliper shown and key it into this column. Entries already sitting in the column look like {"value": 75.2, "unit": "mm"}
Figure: {"value": 17.2, "unit": "mm"}
